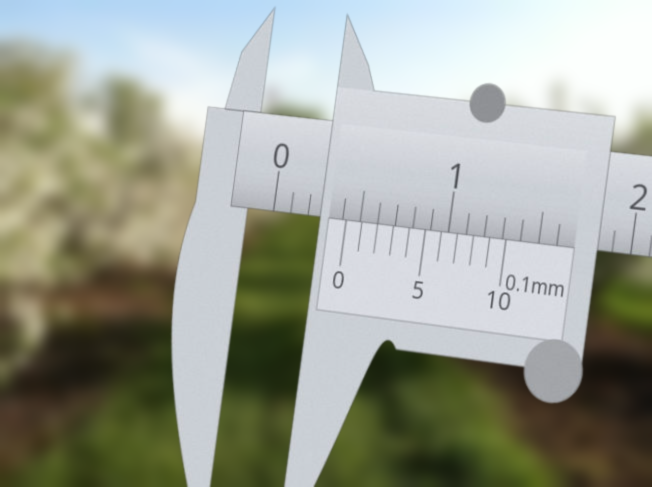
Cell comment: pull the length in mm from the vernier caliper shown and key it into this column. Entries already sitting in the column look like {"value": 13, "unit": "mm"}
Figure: {"value": 4.2, "unit": "mm"}
